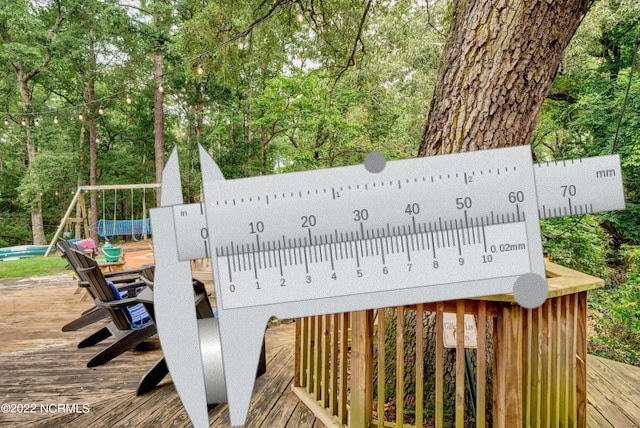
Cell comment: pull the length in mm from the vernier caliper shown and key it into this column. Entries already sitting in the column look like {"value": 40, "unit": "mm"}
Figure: {"value": 4.0, "unit": "mm"}
